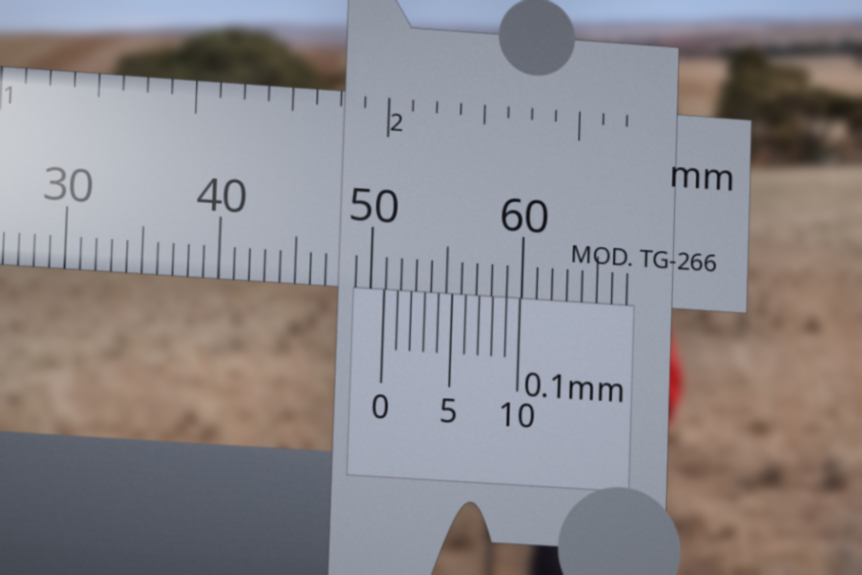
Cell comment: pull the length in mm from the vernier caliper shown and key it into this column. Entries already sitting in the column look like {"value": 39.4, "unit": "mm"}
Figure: {"value": 50.9, "unit": "mm"}
